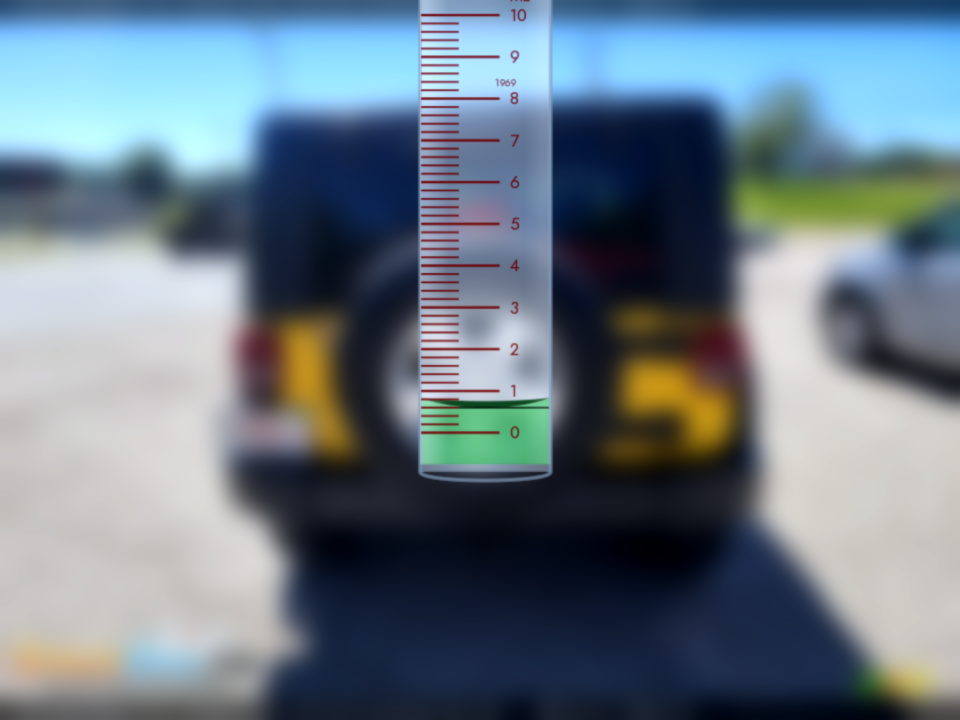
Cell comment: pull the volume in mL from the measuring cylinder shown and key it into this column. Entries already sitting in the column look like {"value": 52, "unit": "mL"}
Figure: {"value": 0.6, "unit": "mL"}
